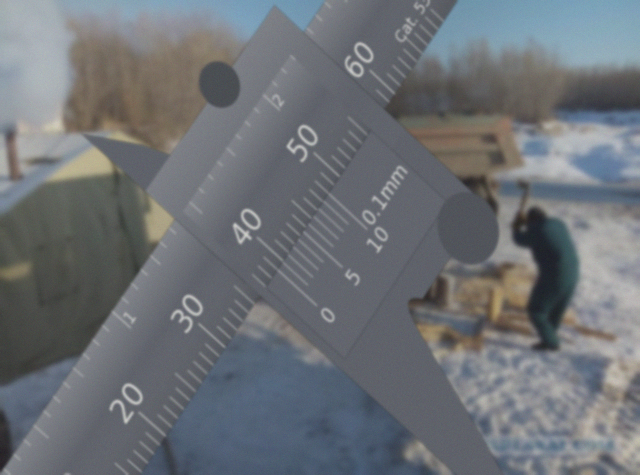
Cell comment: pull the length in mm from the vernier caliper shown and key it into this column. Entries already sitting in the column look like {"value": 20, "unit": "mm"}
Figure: {"value": 39.0, "unit": "mm"}
